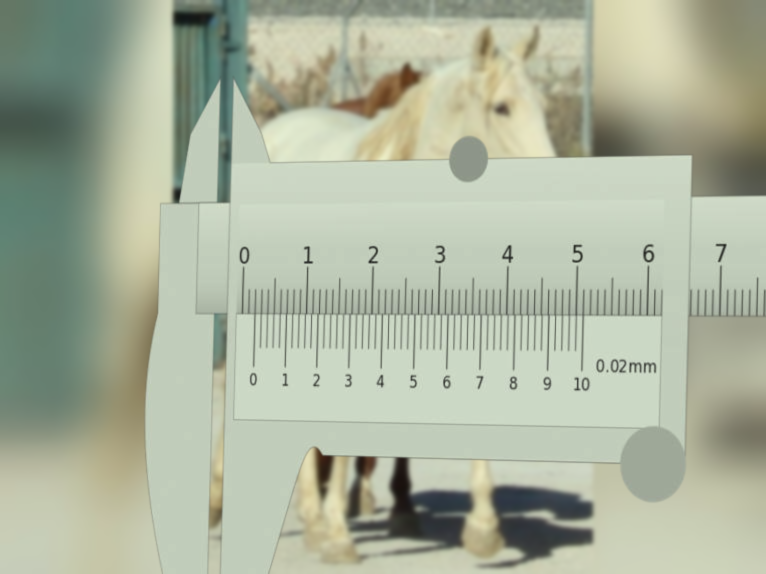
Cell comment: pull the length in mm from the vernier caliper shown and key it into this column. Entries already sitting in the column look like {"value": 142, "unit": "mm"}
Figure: {"value": 2.0, "unit": "mm"}
